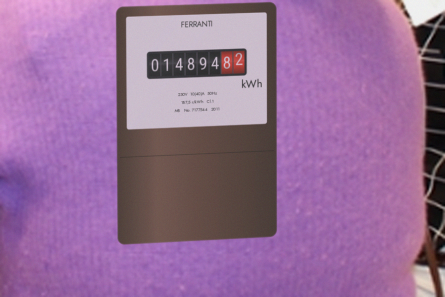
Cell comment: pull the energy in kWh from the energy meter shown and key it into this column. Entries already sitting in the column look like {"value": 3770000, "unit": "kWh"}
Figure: {"value": 14894.82, "unit": "kWh"}
